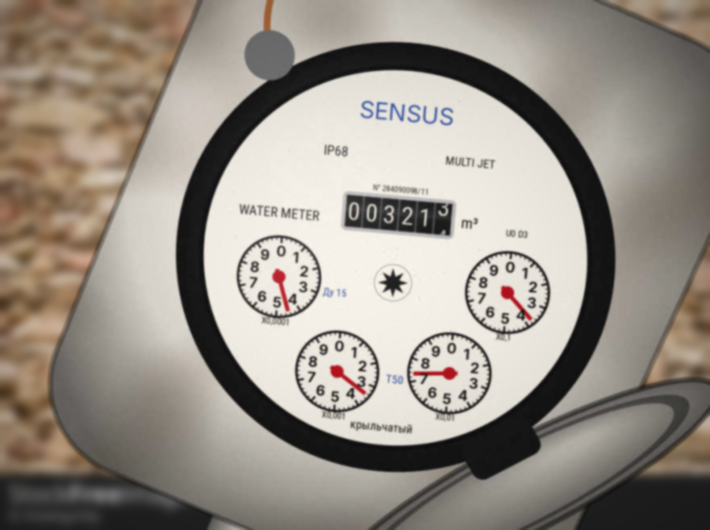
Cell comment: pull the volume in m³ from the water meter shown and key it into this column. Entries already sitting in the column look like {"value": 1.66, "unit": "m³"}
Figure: {"value": 3213.3734, "unit": "m³"}
